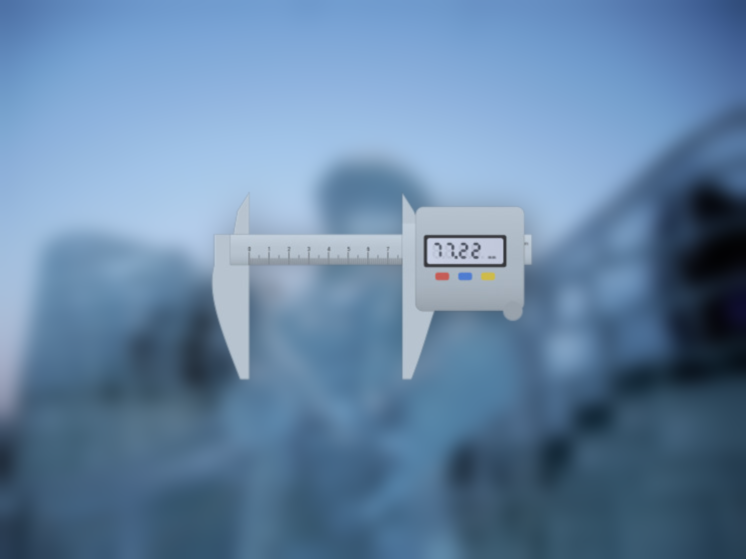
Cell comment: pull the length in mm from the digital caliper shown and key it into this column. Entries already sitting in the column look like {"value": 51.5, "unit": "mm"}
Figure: {"value": 77.22, "unit": "mm"}
